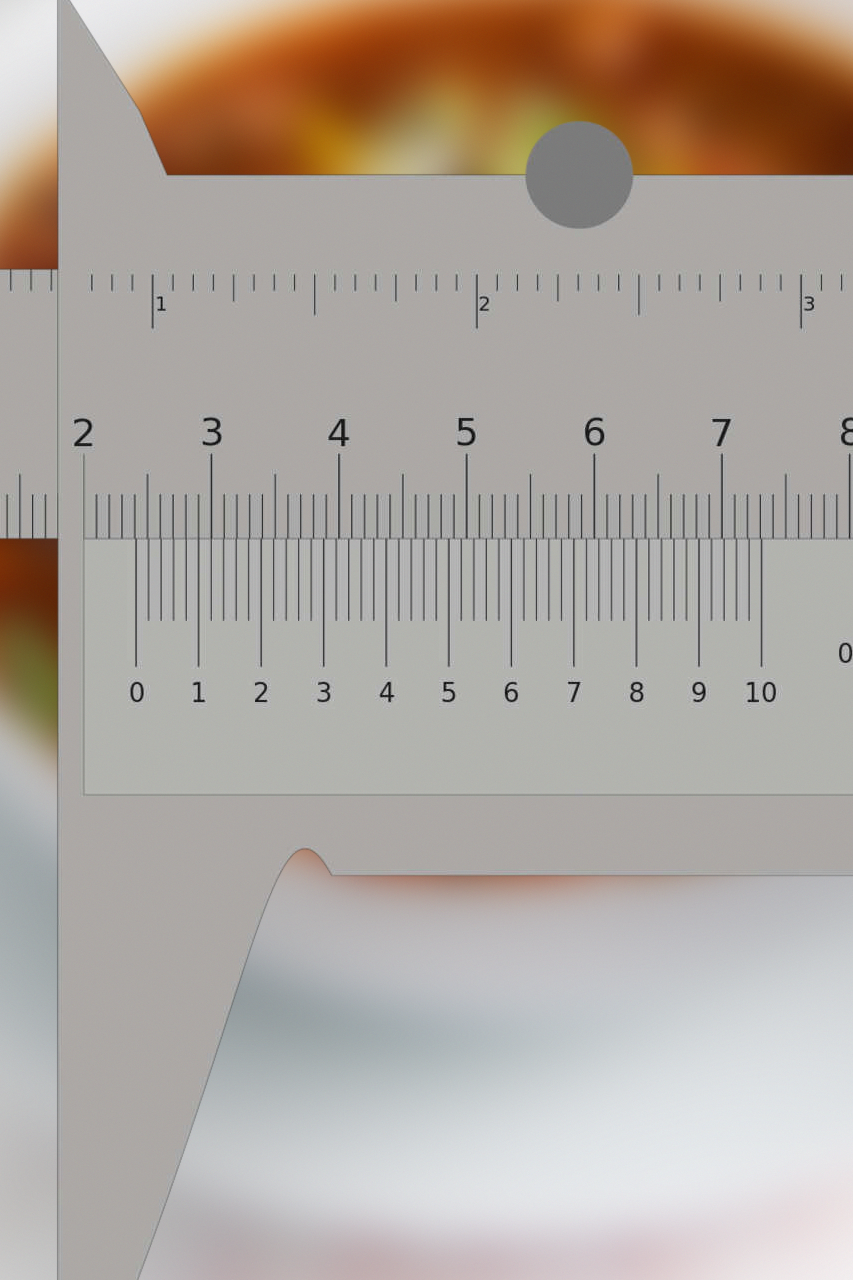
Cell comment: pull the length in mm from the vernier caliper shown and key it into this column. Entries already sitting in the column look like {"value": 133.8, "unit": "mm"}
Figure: {"value": 24.1, "unit": "mm"}
